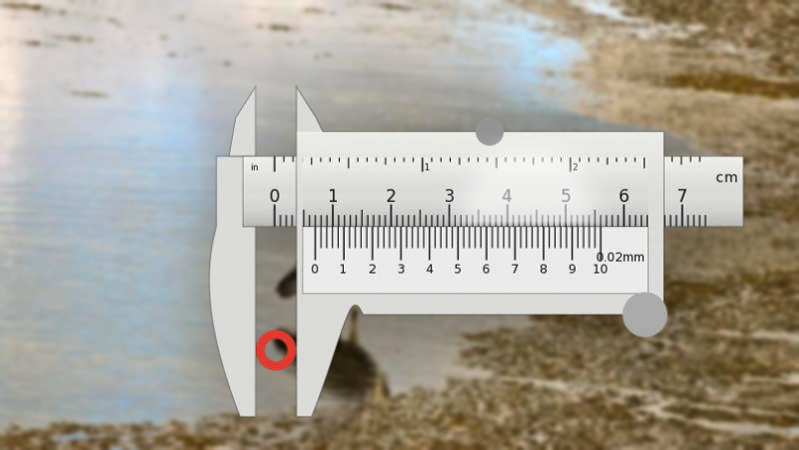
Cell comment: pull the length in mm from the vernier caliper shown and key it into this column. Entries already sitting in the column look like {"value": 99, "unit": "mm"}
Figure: {"value": 7.0, "unit": "mm"}
